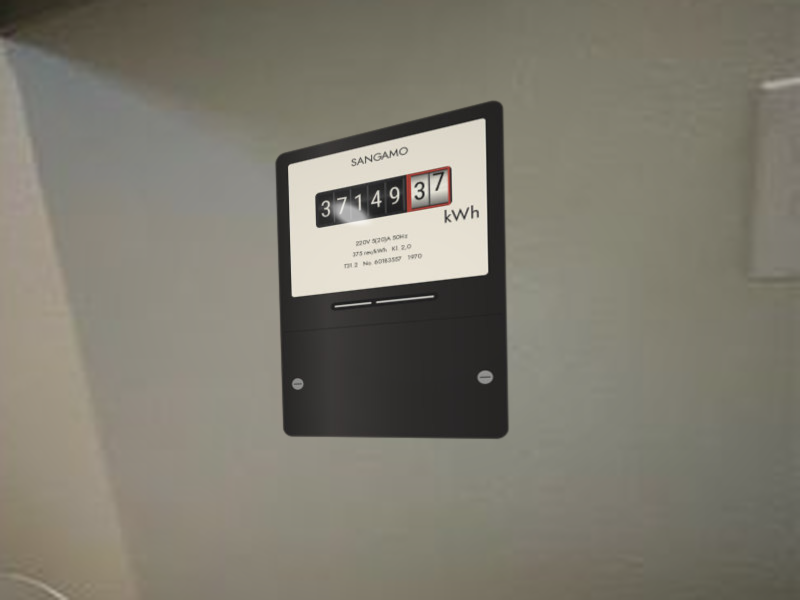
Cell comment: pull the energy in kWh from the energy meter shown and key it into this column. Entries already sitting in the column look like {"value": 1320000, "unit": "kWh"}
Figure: {"value": 37149.37, "unit": "kWh"}
